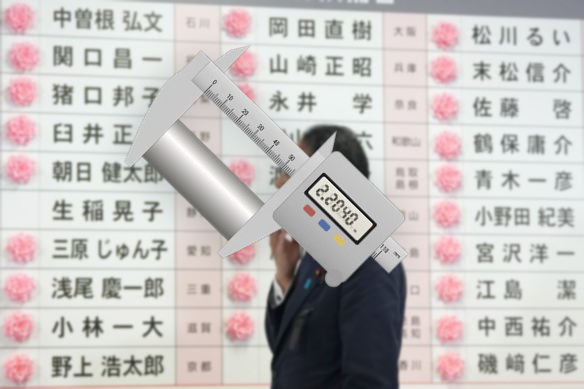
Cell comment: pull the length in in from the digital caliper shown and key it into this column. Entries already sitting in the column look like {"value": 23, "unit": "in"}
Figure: {"value": 2.2040, "unit": "in"}
